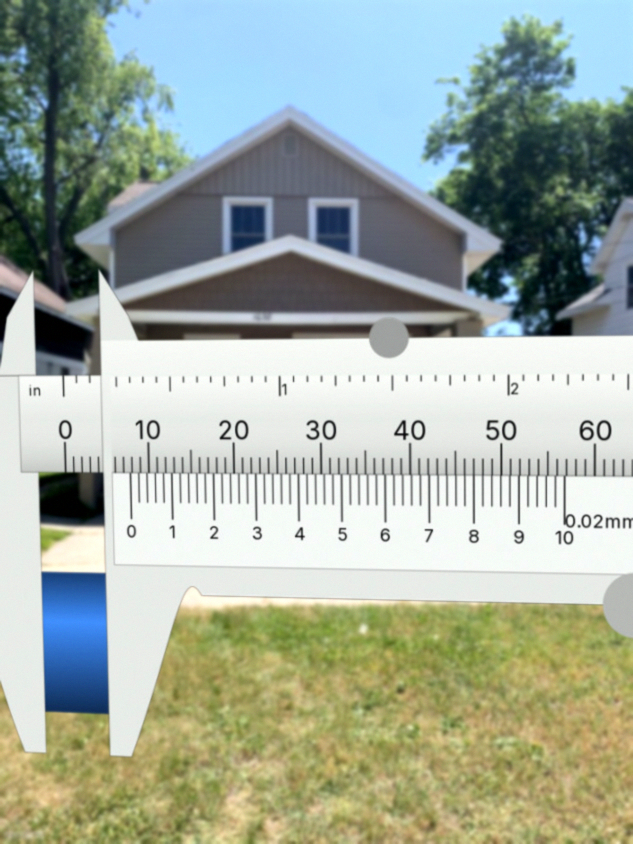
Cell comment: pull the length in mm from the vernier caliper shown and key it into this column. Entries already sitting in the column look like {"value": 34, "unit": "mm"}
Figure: {"value": 7.8, "unit": "mm"}
